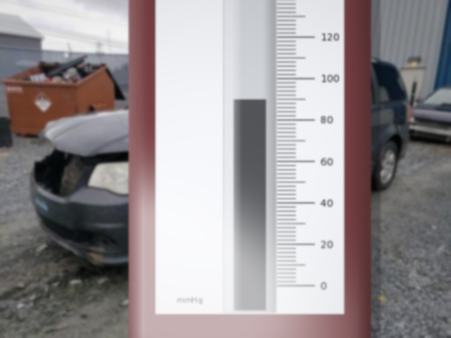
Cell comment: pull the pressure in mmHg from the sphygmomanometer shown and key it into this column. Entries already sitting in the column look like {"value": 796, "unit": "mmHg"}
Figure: {"value": 90, "unit": "mmHg"}
